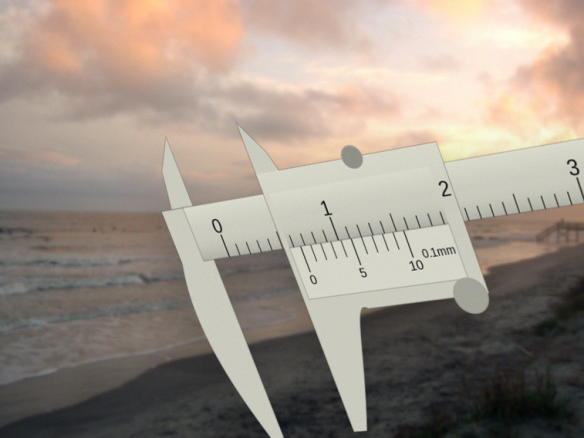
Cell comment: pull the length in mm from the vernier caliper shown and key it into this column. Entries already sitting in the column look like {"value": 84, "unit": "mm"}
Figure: {"value": 6.6, "unit": "mm"}
